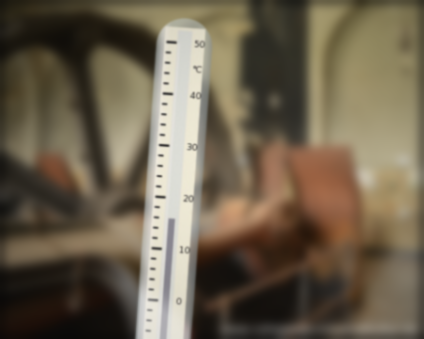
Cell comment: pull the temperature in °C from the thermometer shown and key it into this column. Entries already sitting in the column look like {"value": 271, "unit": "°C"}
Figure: {"value": 16, "unit": "°C"}
